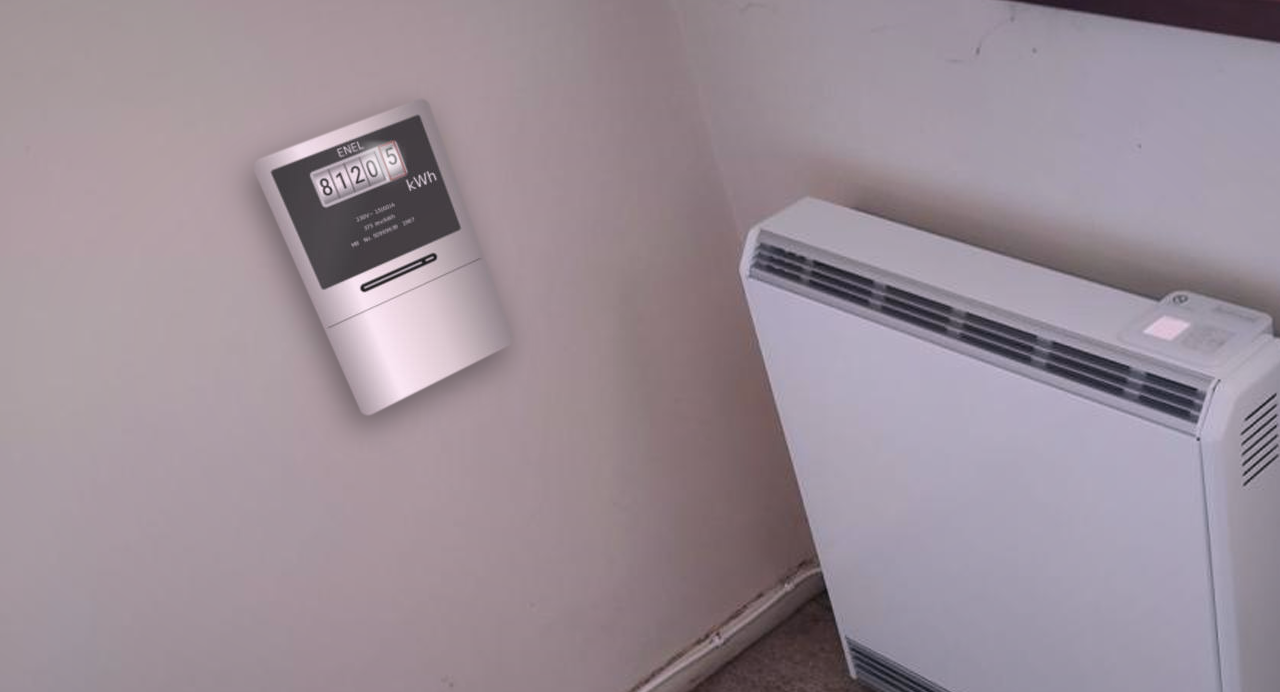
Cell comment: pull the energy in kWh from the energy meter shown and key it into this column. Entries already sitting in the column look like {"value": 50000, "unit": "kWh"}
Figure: {"value": 8120.5, "unit": "kWh"}
